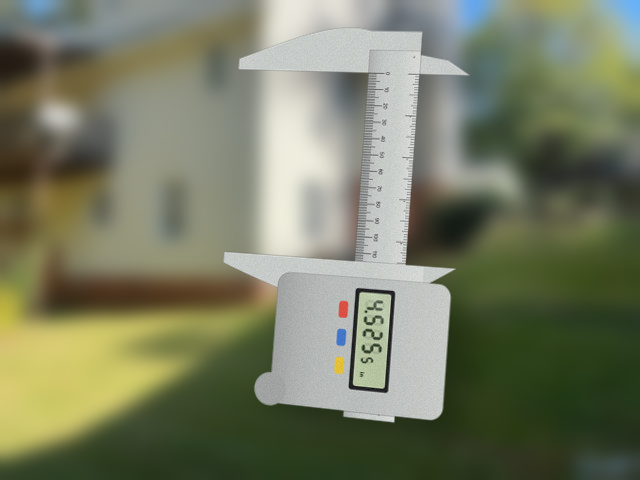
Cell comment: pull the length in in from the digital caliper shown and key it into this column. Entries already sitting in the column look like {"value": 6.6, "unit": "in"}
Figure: {"value": 4.5255, "unit": "in"}
